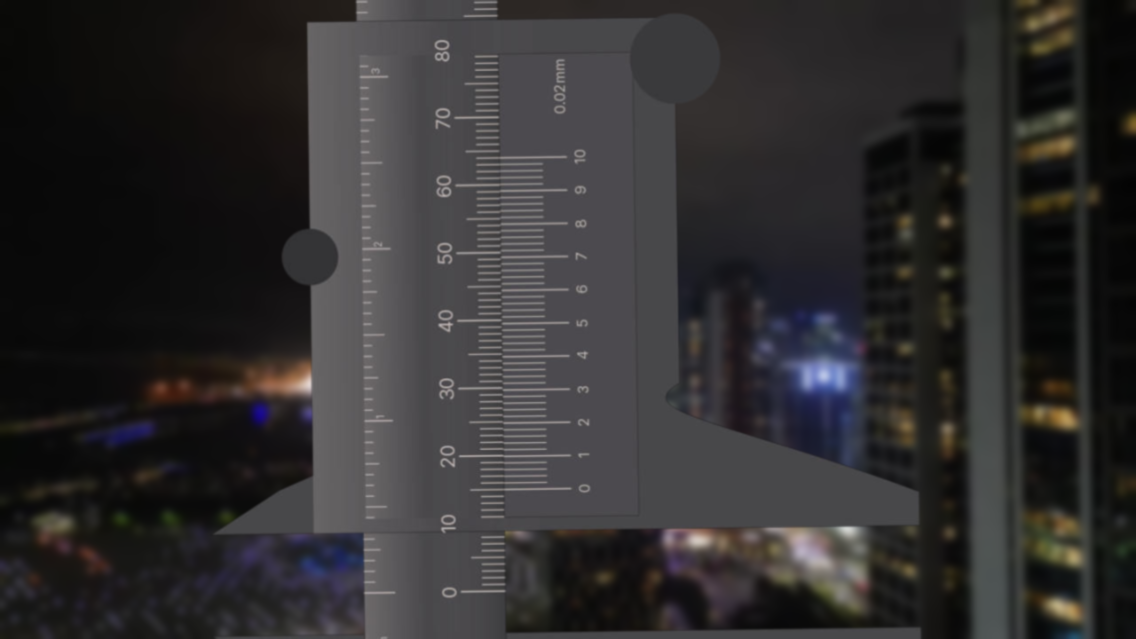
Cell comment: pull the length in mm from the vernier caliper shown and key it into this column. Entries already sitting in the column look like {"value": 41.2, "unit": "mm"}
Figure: {"value": 15.0, "unit": "mm"}
